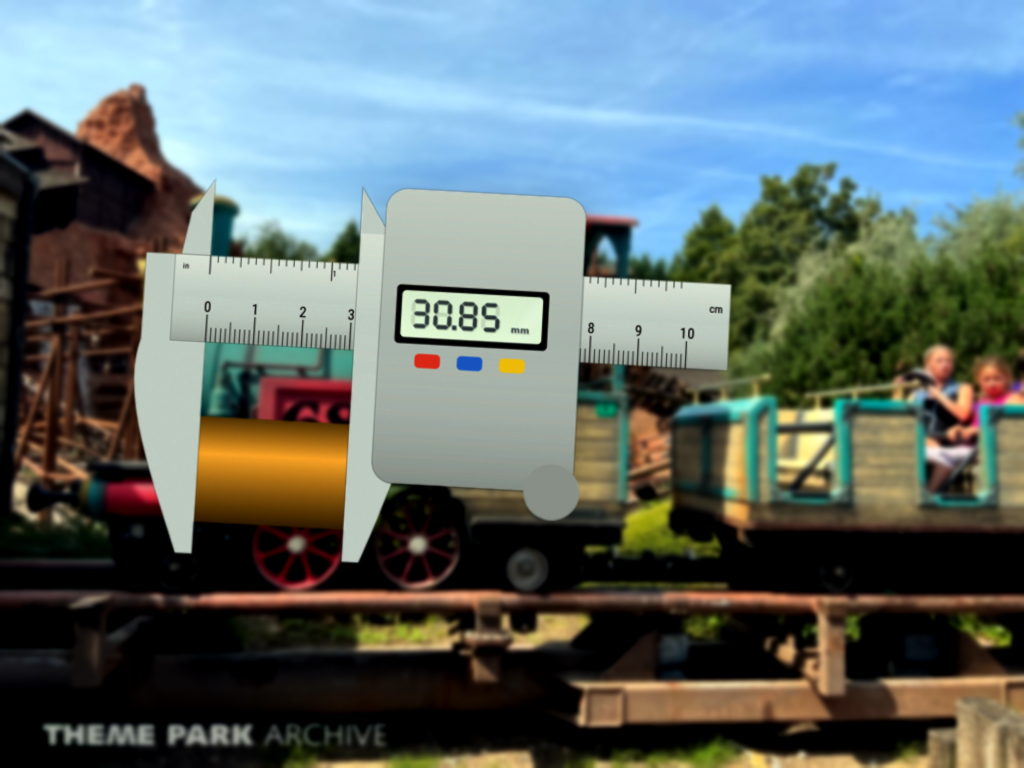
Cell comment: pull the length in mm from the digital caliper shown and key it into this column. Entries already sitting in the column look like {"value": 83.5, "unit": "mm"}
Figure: {"value": 30.85, "unit": "mm"}
